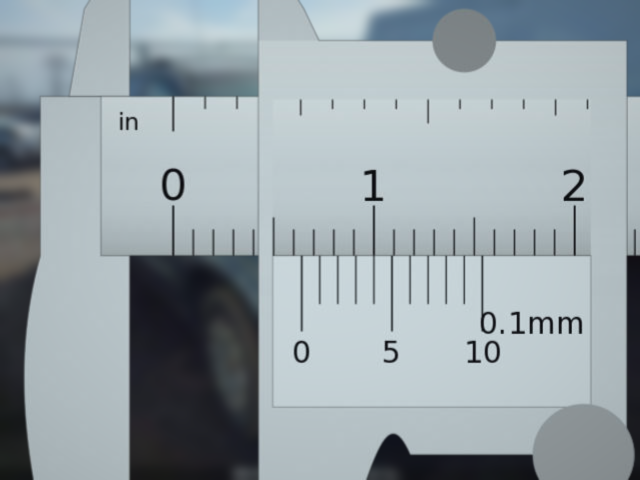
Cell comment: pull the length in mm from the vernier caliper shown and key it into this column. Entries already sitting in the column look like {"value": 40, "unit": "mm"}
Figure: {"value": 6.4, "unit": "mm"}
